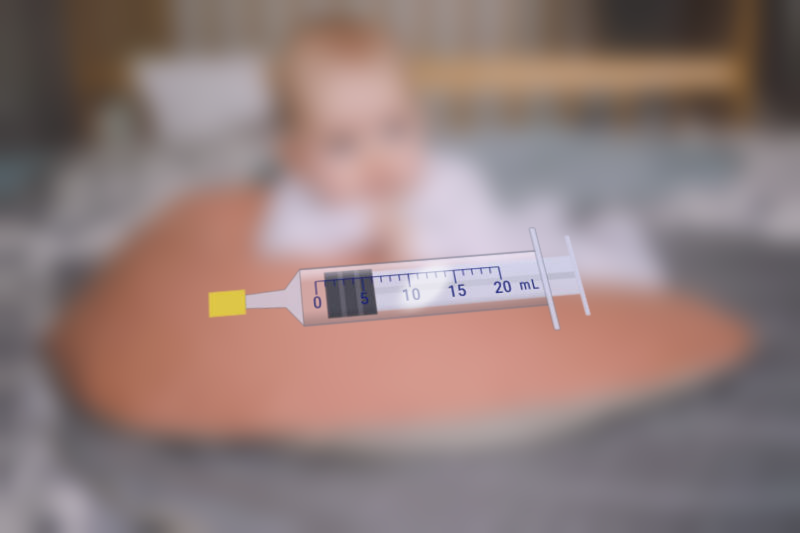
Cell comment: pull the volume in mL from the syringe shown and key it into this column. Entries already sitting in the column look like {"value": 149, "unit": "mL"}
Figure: {"value": 1, "unit": "mL"}
